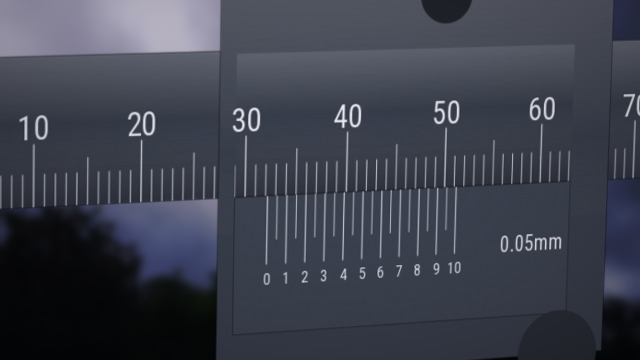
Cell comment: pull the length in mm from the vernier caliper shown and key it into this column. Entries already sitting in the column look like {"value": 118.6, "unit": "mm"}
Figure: {"value": 32.2, "unit": "mm"}
